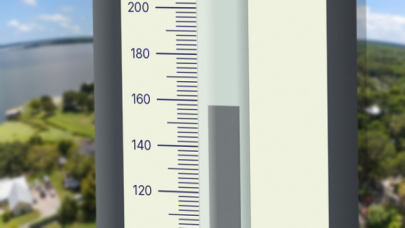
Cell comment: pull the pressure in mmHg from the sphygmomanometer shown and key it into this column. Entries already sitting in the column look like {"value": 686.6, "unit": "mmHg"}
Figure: {"value": 158, "unit": "mmHg"}
